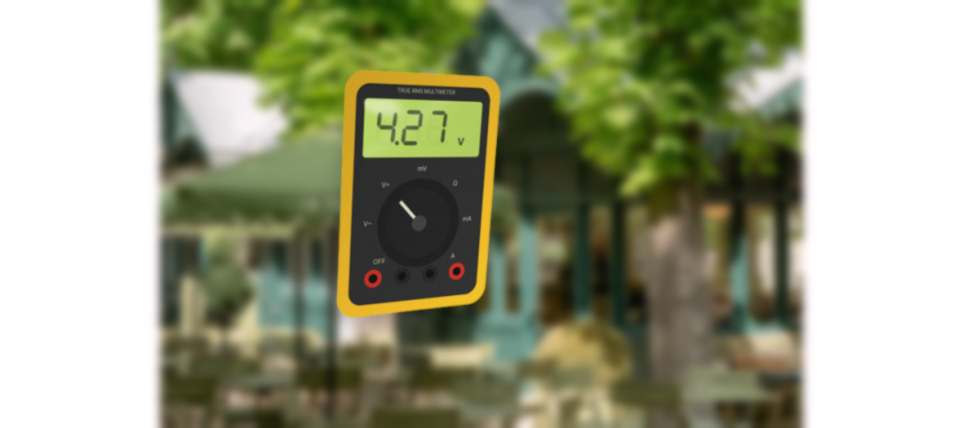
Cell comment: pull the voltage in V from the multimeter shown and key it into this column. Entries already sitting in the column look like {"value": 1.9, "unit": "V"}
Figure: {"value": 4.27, "unit": "V"}
